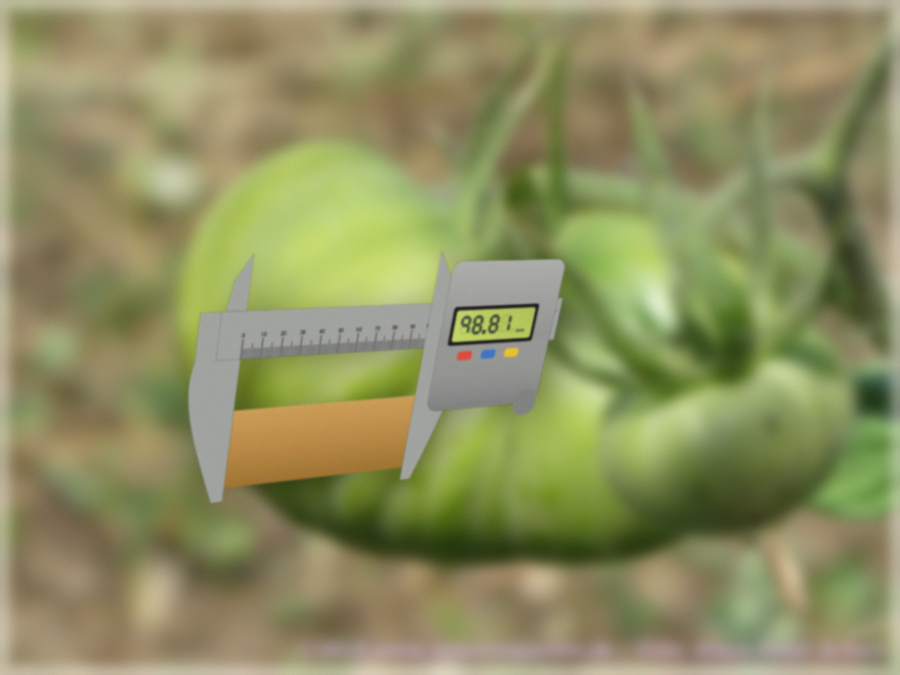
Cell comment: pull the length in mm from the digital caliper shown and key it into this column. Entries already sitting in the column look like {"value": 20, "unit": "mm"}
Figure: {"value": 98.81, "unit": "mm"}
